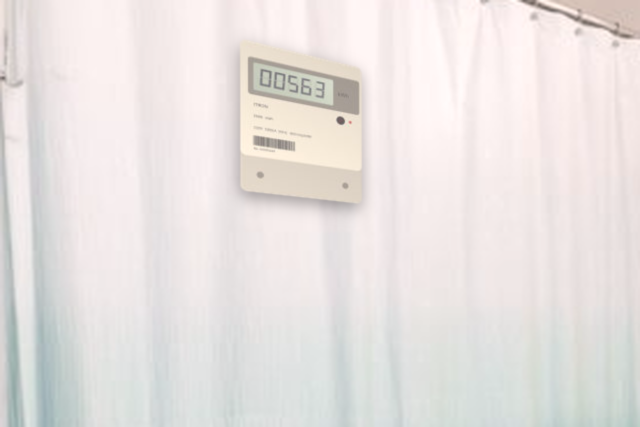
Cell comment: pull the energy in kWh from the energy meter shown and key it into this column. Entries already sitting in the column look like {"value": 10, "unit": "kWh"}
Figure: {"value": 563, "unit": "kWh"}
